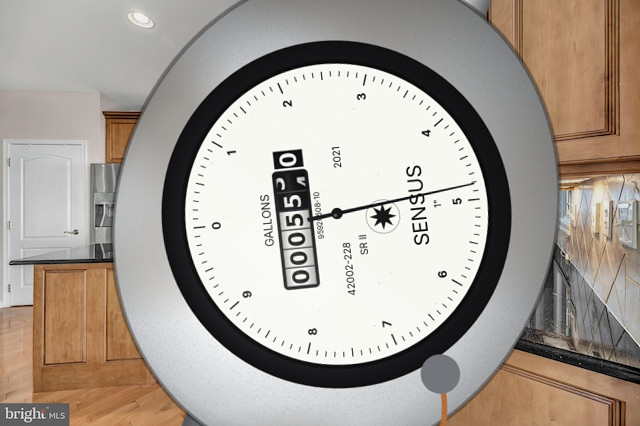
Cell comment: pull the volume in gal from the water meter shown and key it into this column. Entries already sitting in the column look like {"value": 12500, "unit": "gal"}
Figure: {"value": 5534.8, "unit": "gal"}
